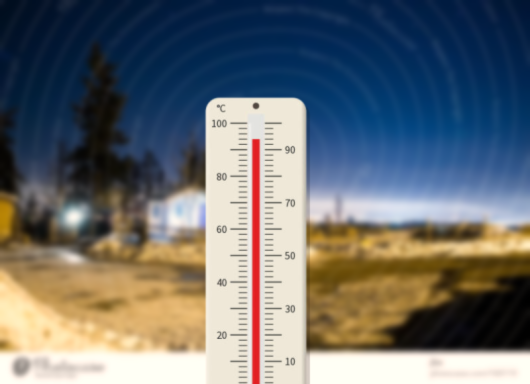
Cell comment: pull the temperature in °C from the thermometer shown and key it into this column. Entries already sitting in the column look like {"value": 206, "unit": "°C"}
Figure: {"value": 94, "unit": "°C"}
